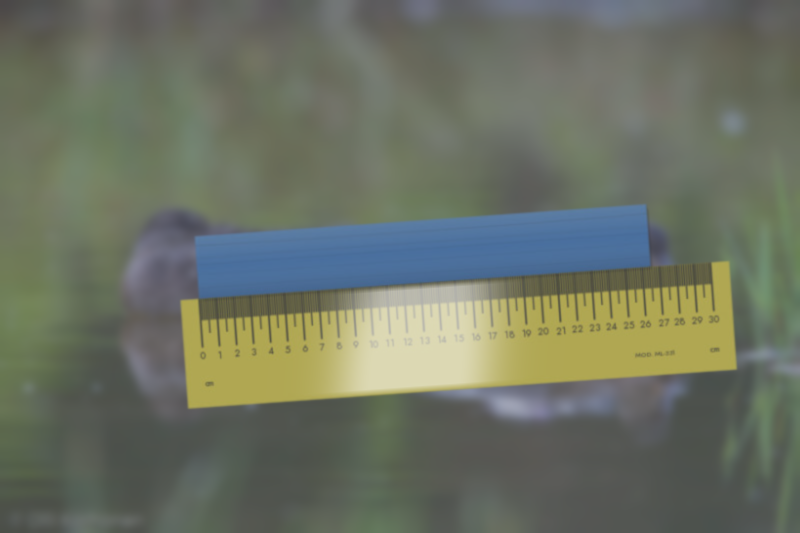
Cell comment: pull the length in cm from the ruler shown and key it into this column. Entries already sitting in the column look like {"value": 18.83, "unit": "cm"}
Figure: {"value": 26.5, "unit": "cm"}
